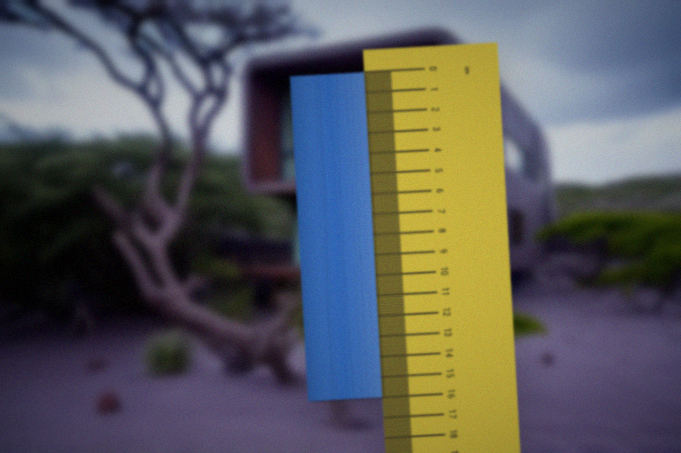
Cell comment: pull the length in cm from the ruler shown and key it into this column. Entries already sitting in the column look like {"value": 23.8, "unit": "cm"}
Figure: {"value": 16, "unit": "cm"}
